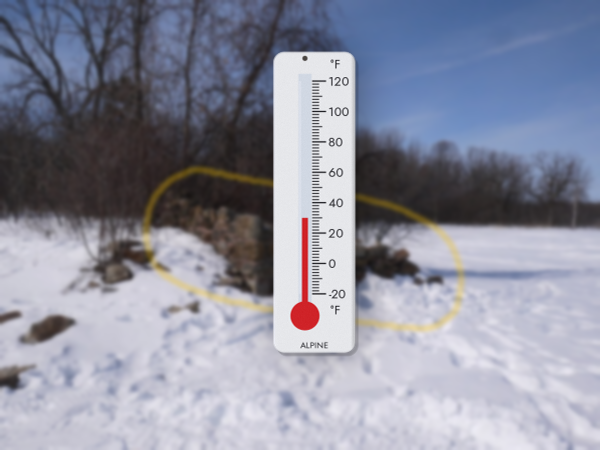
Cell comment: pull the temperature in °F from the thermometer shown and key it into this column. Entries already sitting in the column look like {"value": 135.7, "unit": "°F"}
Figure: {"value": 30, "unit": "°F"}
